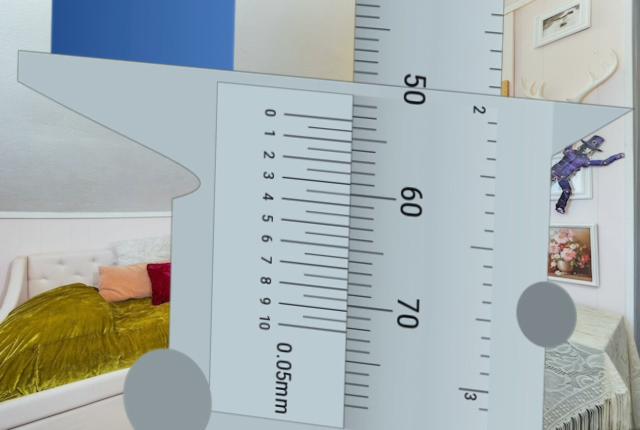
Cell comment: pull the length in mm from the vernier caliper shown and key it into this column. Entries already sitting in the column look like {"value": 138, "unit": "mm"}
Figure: {"value": 53.4, "unit": "mm"}
